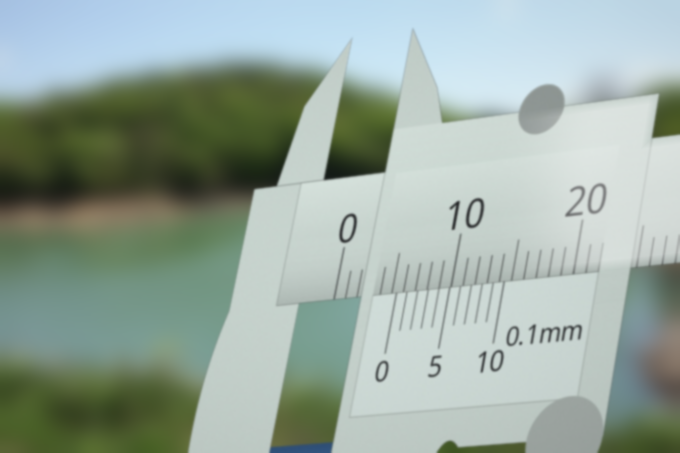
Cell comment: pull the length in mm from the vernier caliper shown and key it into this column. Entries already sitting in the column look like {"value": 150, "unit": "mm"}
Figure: {"value": 5.4, "unit": "mm"}
